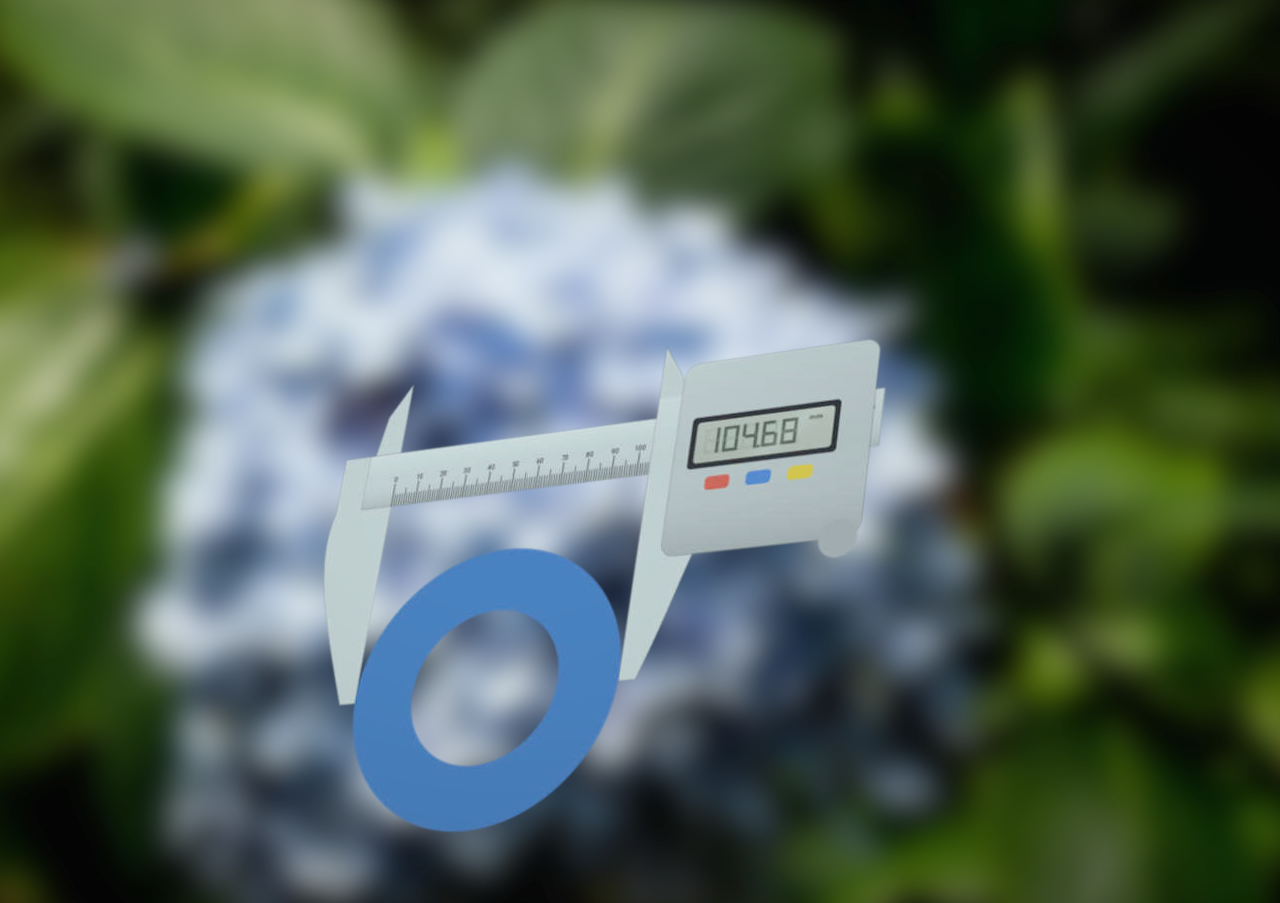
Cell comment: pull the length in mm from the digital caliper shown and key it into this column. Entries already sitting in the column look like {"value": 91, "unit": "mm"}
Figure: {"value": 104.68, "unit": "mm"}
